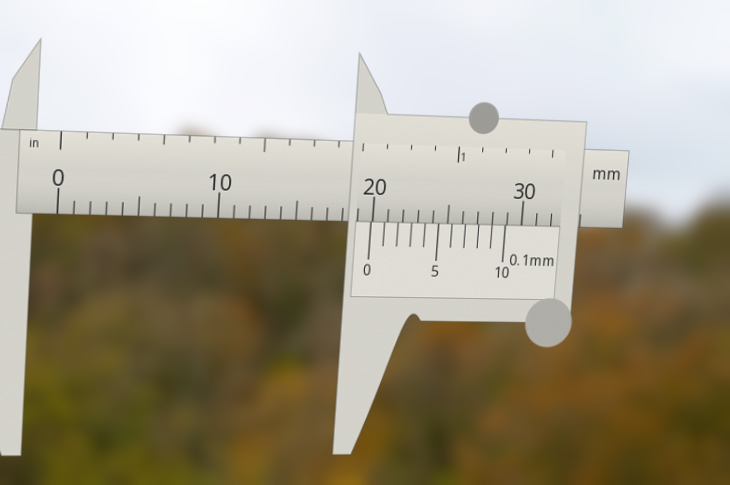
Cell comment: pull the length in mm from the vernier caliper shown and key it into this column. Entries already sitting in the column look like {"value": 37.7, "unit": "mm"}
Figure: {"value": 19.9, "unit": "mm"}
